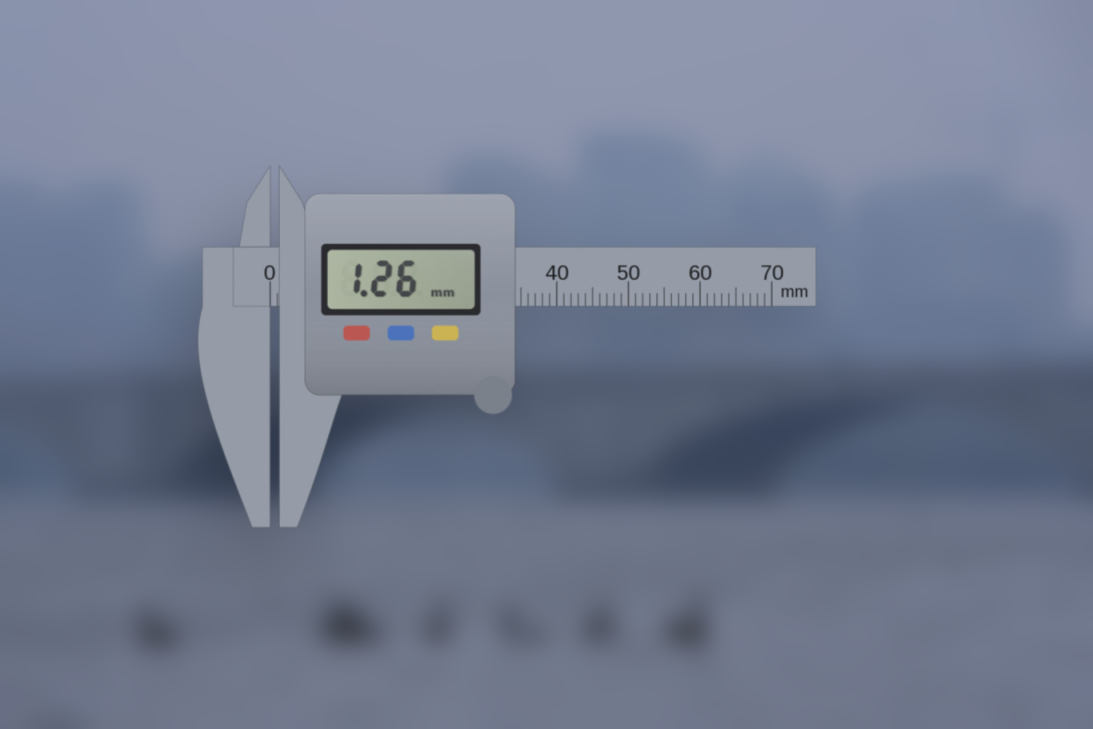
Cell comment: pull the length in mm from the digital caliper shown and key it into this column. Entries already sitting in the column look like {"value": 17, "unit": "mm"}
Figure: {"value": 1.26, "unit": "mm"}
